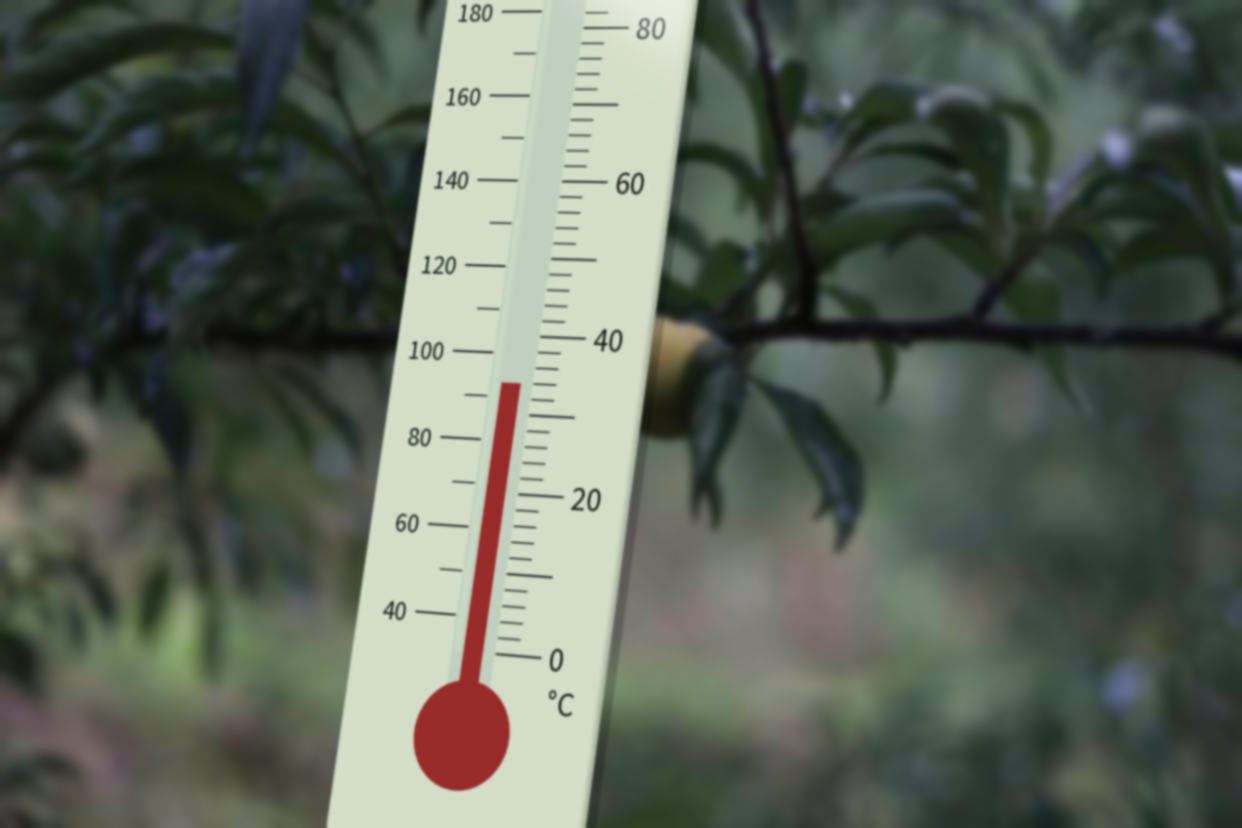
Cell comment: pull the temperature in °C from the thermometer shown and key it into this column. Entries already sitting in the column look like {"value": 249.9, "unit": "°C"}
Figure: {"value": 34, "unit": "°C"}
